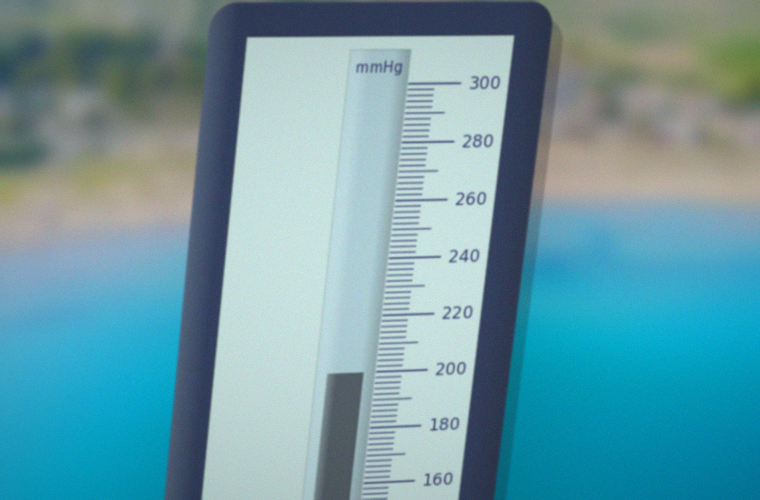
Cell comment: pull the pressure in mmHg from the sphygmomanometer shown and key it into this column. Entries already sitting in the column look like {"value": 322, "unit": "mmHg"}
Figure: {"value": 200, "unit": "mmHg"}
